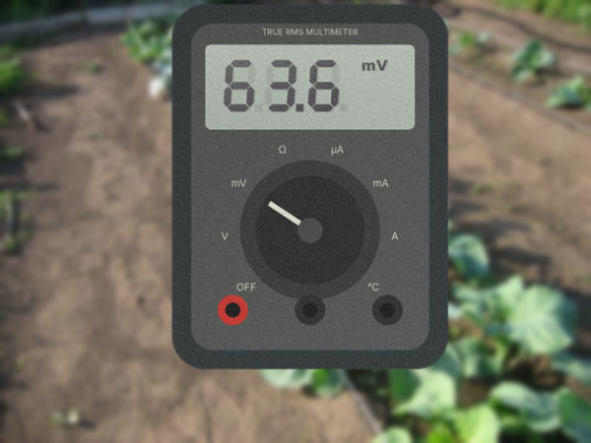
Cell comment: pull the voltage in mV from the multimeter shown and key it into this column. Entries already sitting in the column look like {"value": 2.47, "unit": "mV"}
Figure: {"value": 63.6, "unit": "mV"}
